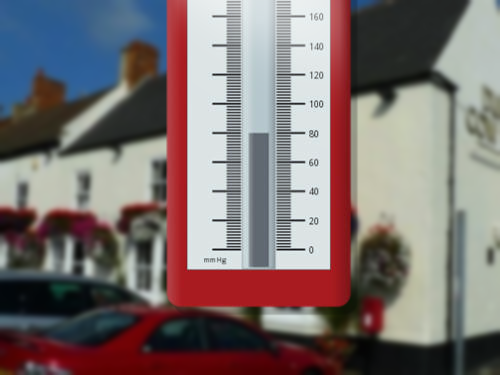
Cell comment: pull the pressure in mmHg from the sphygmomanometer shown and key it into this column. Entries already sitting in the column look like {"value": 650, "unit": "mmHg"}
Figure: {"value": 80, "unit": "mmHg"}
